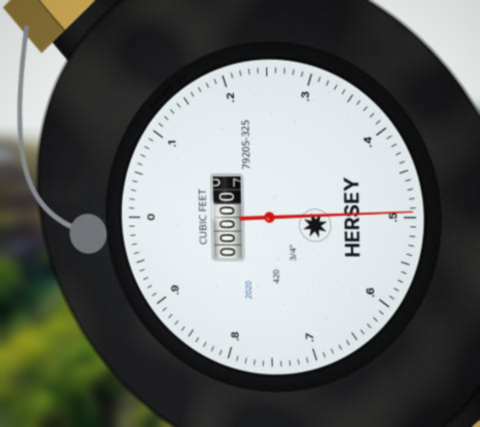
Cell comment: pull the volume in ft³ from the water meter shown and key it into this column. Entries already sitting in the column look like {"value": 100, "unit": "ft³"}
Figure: {"value": 6.49, "unit": "ft³"}
